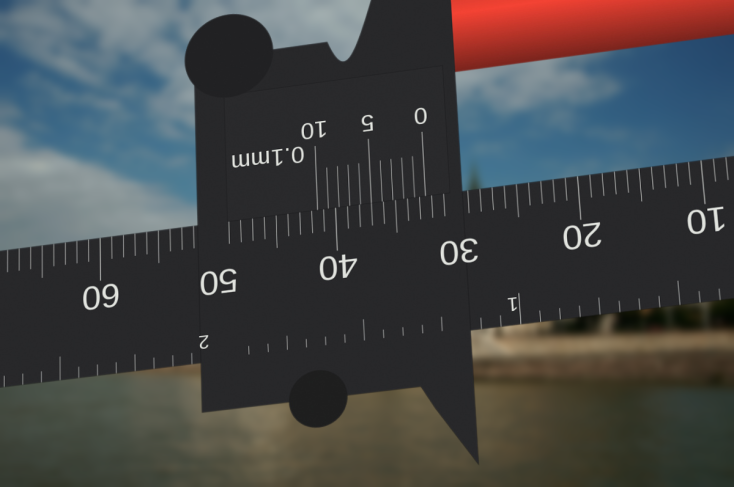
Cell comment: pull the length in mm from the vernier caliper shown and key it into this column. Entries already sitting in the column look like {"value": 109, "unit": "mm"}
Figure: {"value": 32.5, "unit": "mm"}
